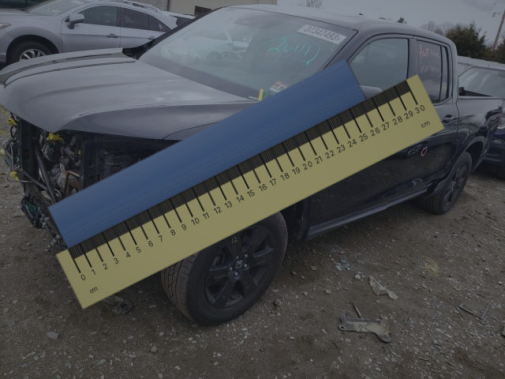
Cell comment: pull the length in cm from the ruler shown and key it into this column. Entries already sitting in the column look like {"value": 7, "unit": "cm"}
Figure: {"value": 26.5, "unit": "cm"}
